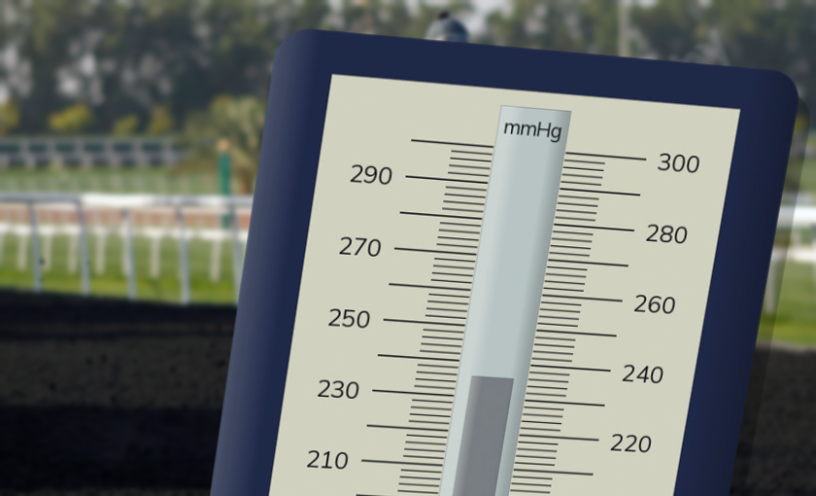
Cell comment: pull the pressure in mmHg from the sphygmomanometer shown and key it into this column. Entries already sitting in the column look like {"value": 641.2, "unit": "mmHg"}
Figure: {"value": 236, "unit": "mmHg"}
